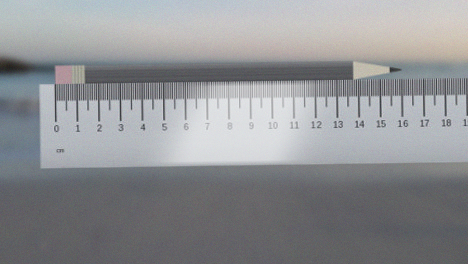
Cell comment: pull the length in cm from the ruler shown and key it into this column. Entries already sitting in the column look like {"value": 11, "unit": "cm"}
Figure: {"value": 16, "unit": "cm"}
